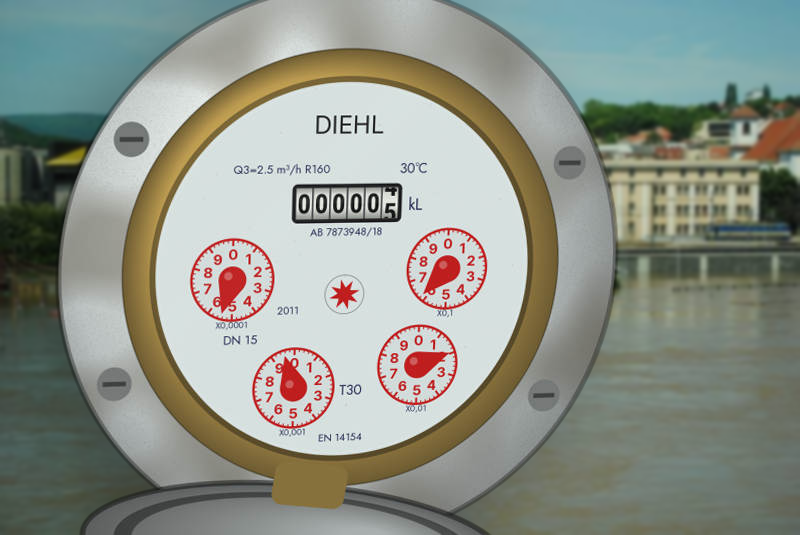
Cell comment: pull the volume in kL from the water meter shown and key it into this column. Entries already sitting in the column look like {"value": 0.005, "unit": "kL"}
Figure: {"value": 4.6195, "unit": "kL"}
